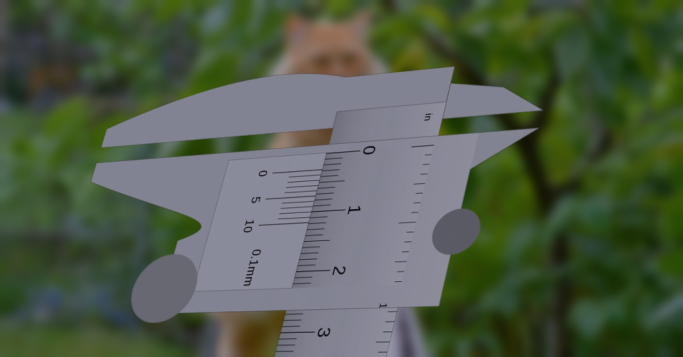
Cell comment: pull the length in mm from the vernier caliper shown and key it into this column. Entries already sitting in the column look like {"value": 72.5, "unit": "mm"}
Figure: {"value": 2.8, "unit": "mm"}
